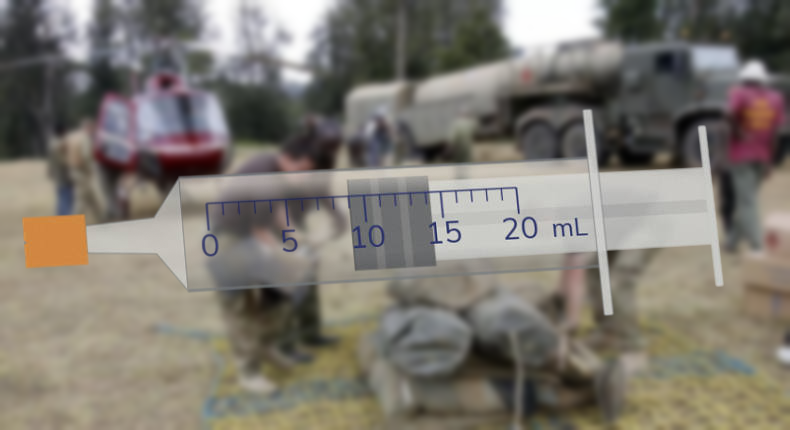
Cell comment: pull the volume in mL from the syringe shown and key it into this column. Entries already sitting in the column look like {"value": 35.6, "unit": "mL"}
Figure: {"value": 9, "unit": "mL"}
